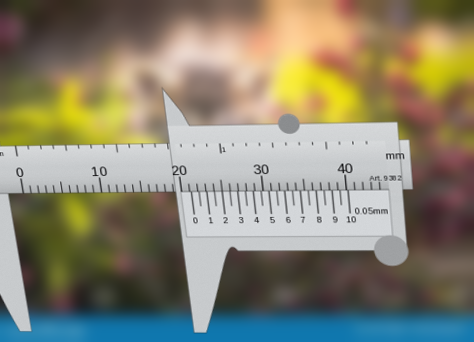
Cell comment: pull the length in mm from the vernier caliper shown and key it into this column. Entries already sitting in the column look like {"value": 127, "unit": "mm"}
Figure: {"value": 21.2, "unit": "mm"}
